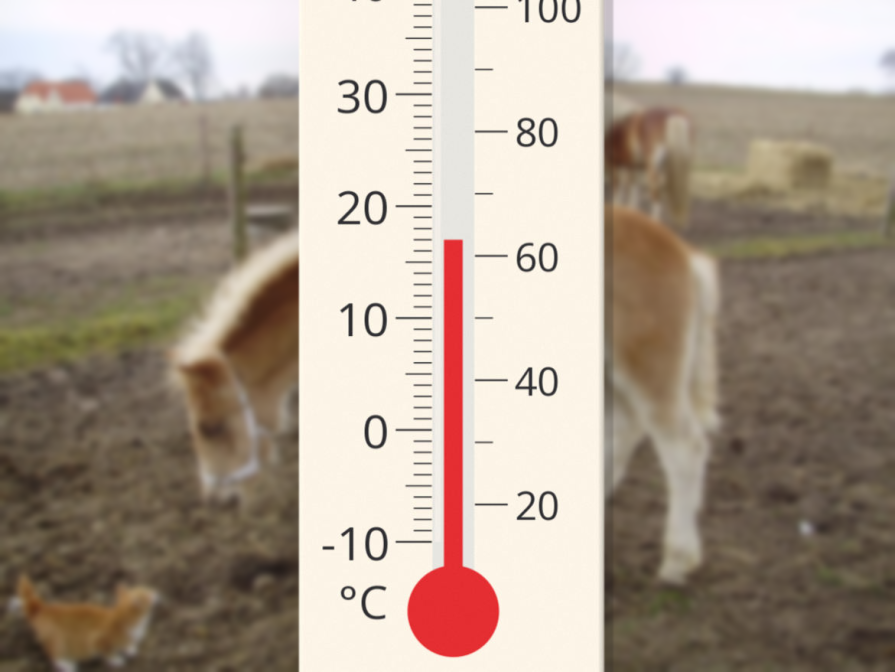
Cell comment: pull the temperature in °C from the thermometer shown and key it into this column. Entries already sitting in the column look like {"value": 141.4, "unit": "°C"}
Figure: {"value": 17, "unit": "°C"}
